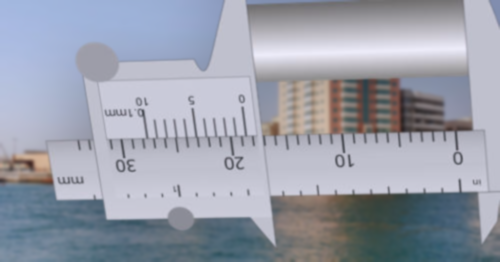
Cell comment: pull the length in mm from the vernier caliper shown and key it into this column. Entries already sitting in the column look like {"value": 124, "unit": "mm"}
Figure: {"value": 18.6, "unit": "mm"}
